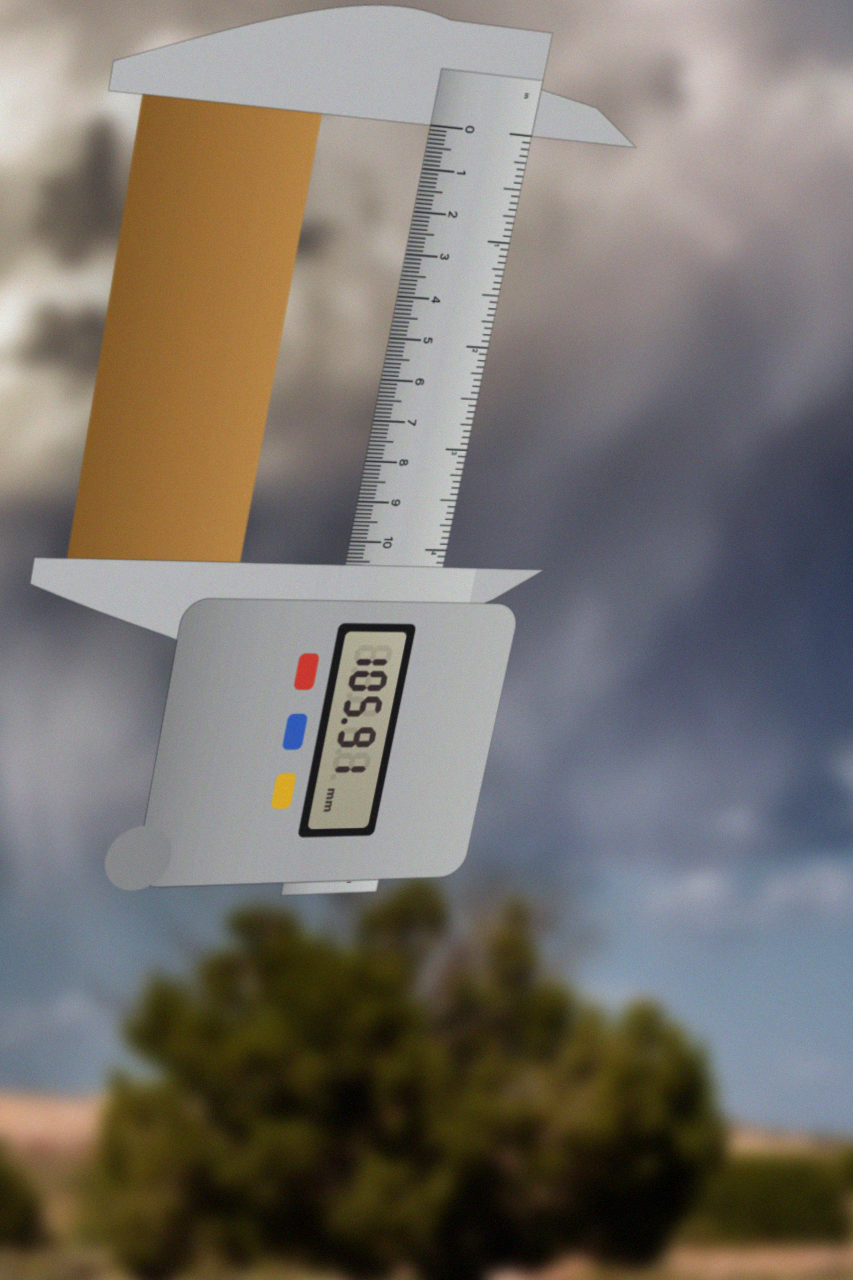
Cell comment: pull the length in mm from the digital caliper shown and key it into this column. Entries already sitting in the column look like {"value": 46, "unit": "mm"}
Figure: {"value": 105.91, "unit": "mm"}
